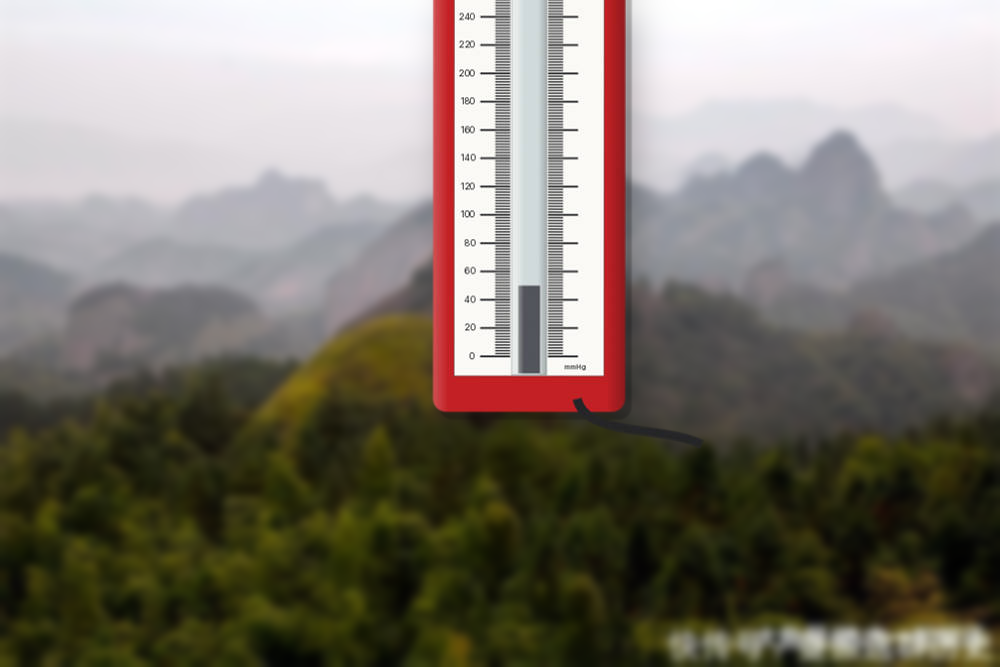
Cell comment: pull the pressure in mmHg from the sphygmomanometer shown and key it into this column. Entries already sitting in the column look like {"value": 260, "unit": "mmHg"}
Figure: {"value": 50, "unit": "mmHg"}
